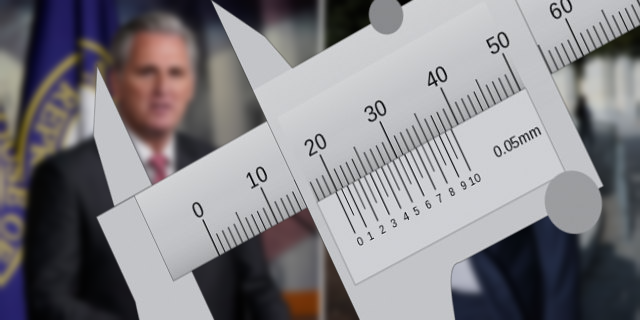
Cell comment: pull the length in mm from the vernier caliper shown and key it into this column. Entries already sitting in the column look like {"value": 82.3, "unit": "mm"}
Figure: {"value": 19.8, "unit": "mm"}
